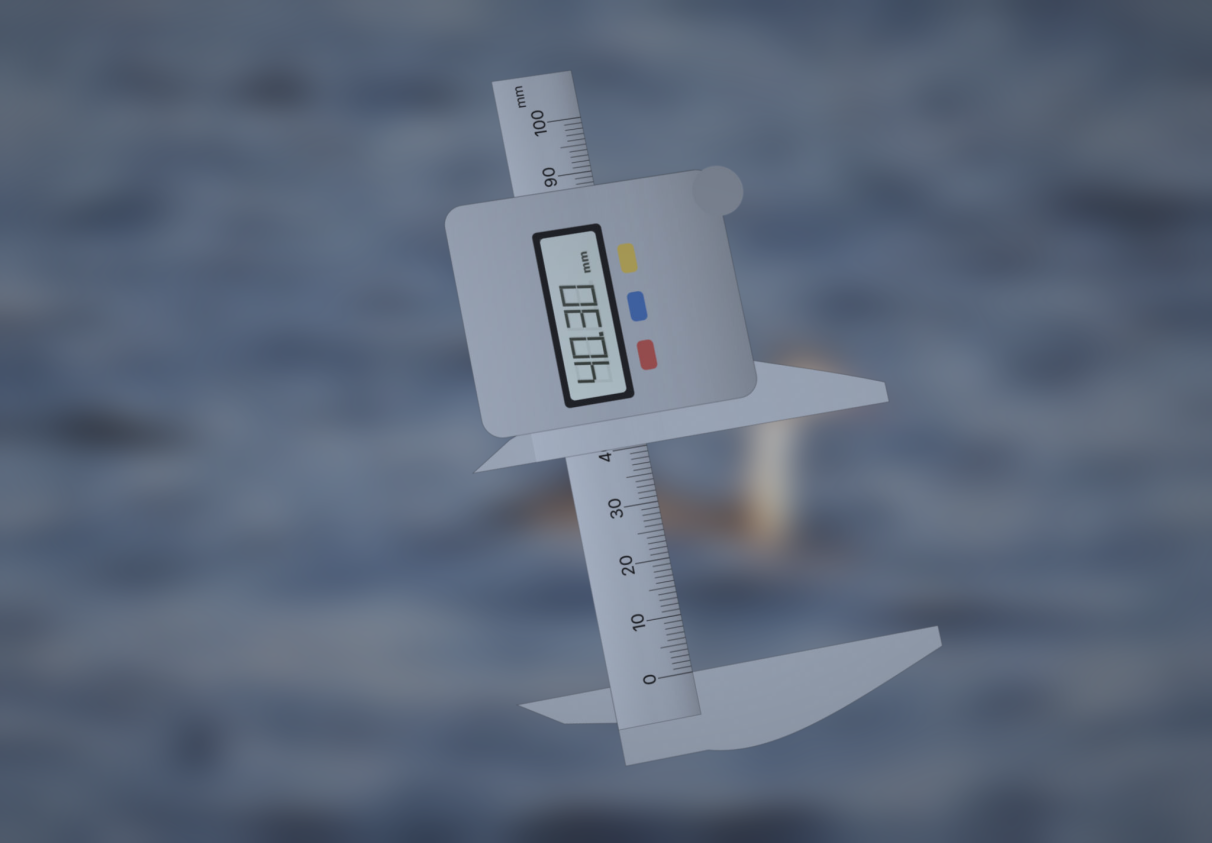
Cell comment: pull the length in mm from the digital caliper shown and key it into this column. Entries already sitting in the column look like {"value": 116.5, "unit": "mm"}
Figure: {"value": 40.30, "unit": "mm"}
